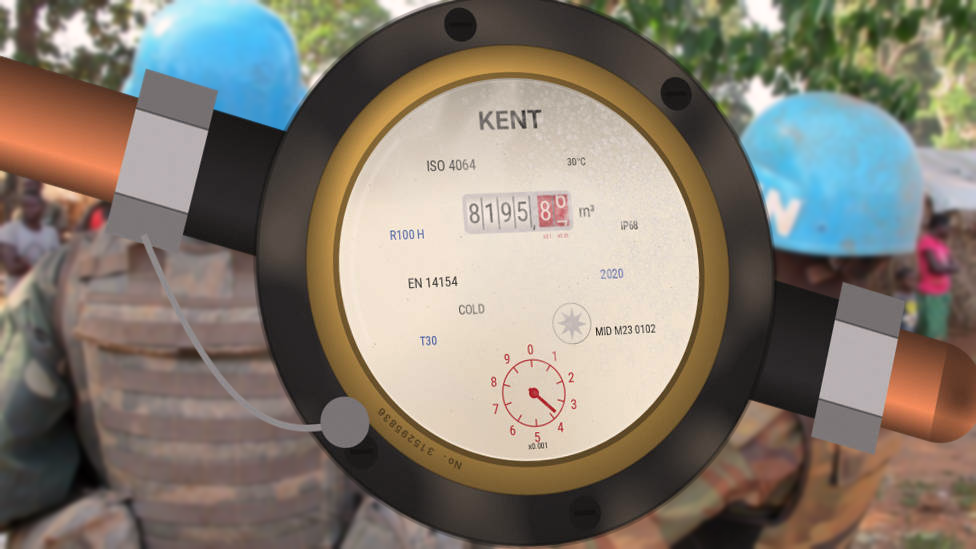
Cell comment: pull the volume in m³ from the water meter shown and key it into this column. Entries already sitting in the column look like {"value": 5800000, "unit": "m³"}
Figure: {"value": 8195.863, "unit": "m³"}
